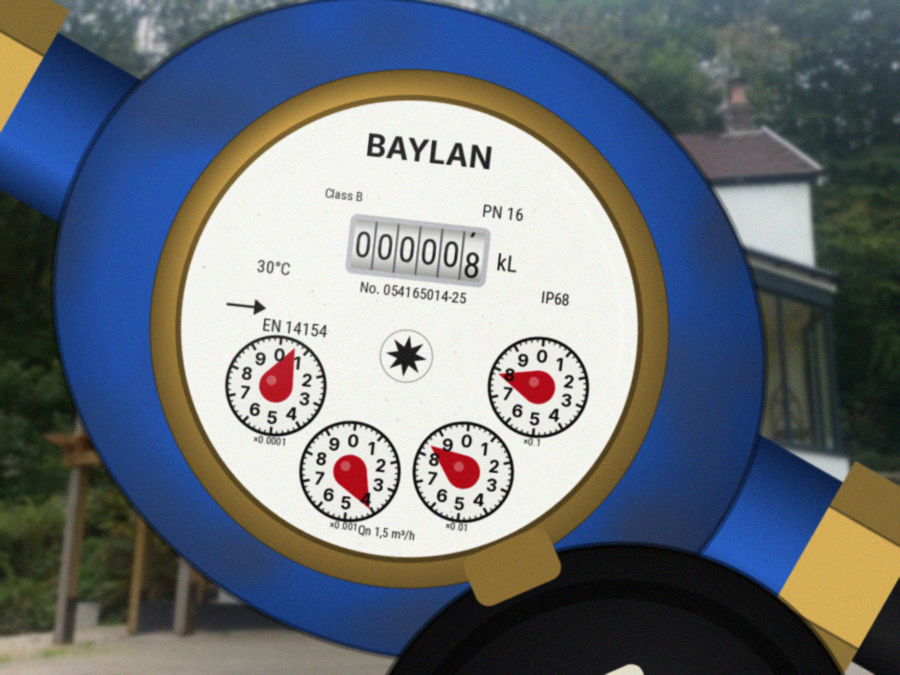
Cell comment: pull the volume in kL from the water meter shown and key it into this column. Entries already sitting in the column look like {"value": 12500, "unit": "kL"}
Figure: {"value": 7.7840, "unit": "kL"}
